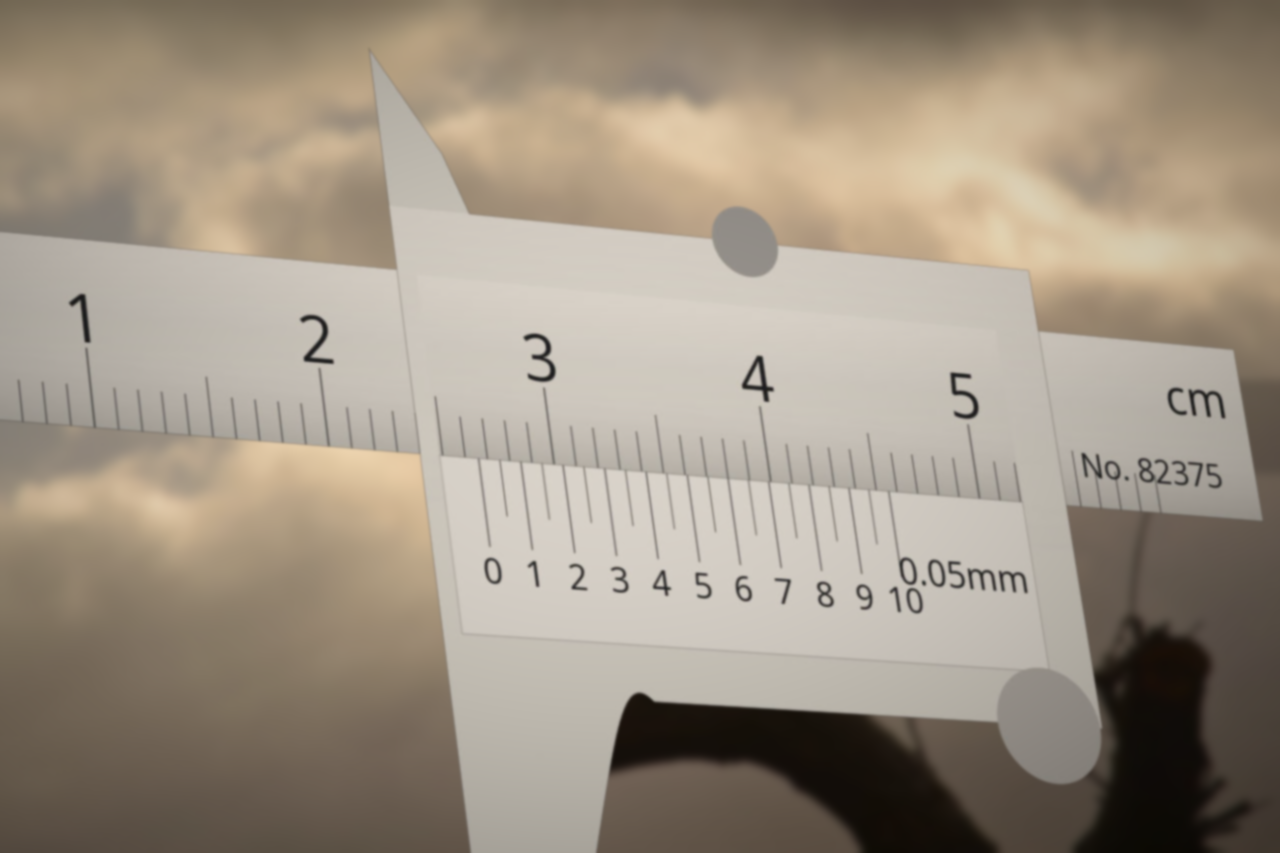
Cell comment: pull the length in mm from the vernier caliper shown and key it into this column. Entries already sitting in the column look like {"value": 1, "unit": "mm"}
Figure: {"value": 26.6, "unit": "mm"}
